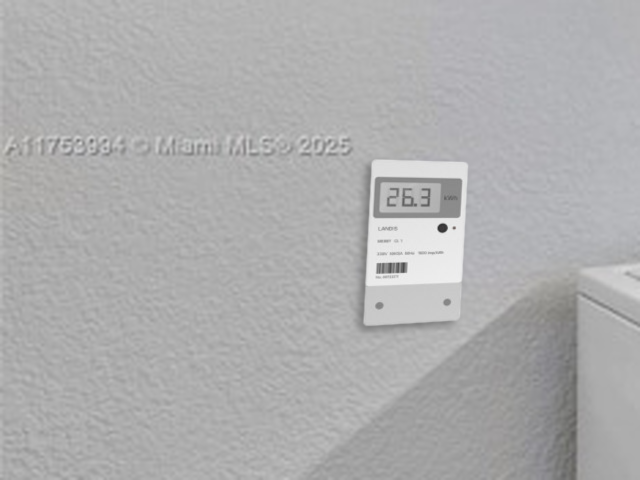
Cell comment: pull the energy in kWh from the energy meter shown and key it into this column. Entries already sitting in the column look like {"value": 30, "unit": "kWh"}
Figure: {"value": 26.3, "unit": "kWh"}
